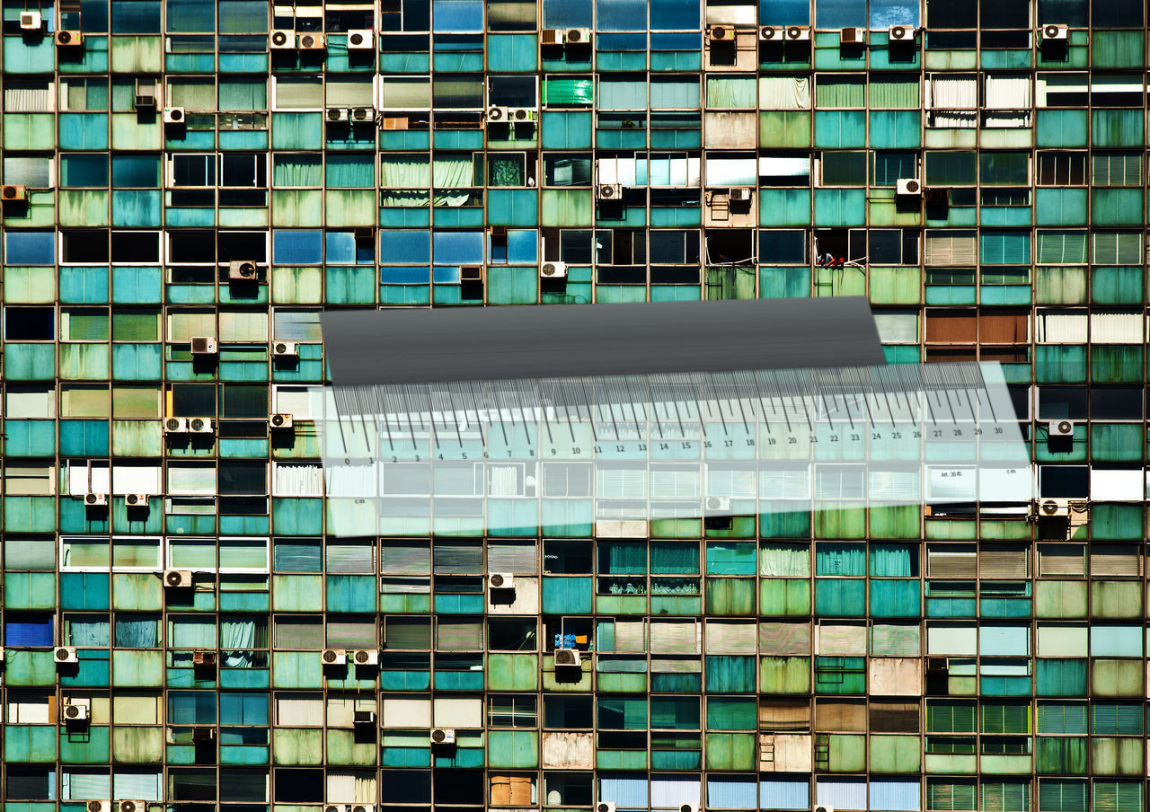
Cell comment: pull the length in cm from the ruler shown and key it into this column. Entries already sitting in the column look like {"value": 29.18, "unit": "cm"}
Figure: {"value": 25.5, "unit": "cm"}
